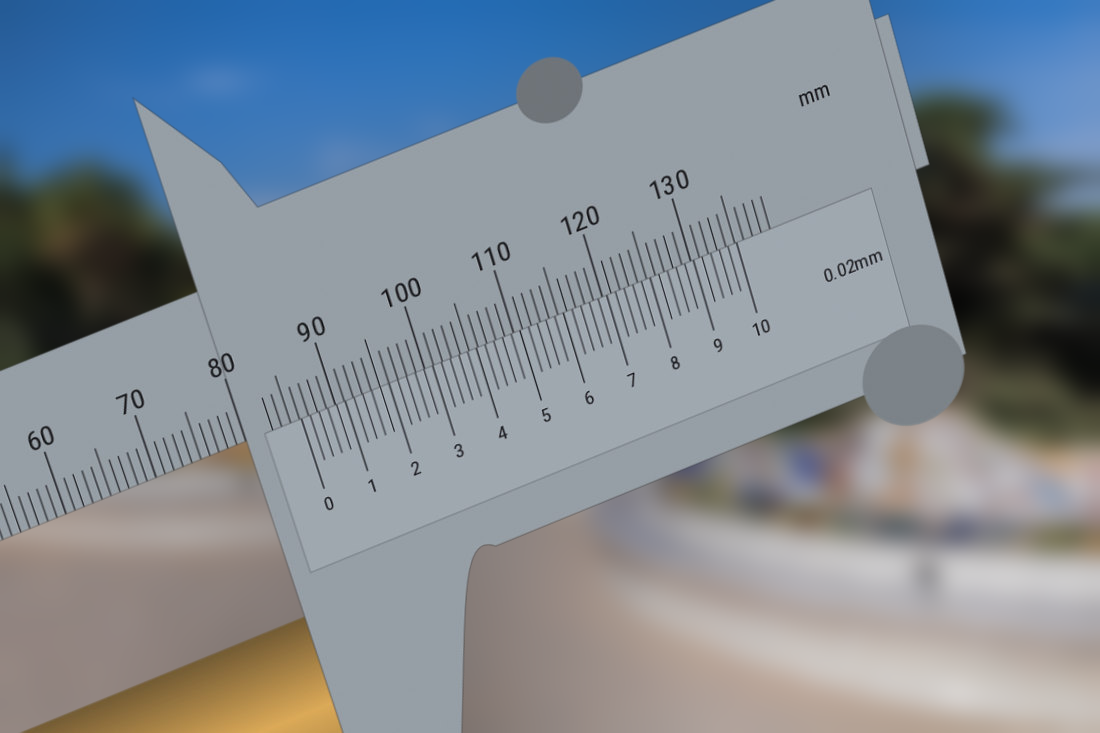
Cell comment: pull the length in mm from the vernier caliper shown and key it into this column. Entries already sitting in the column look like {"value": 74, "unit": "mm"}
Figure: {"value": 86.2, "unit": "mm"}
